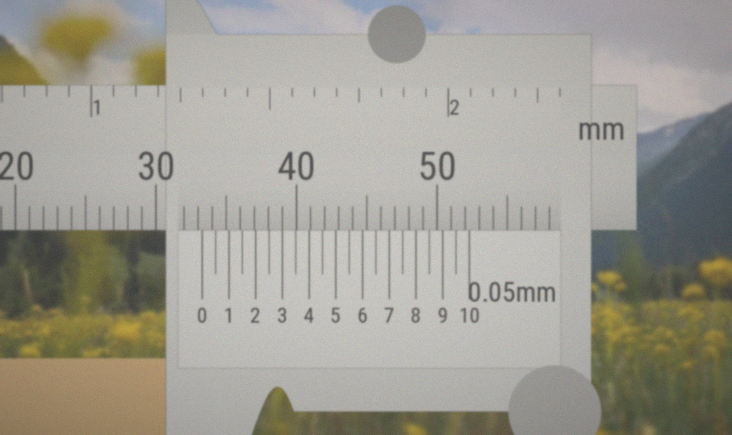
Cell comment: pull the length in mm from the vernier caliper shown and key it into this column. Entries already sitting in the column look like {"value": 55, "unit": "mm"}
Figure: {"value": 33.3, "unit": "mm"}
